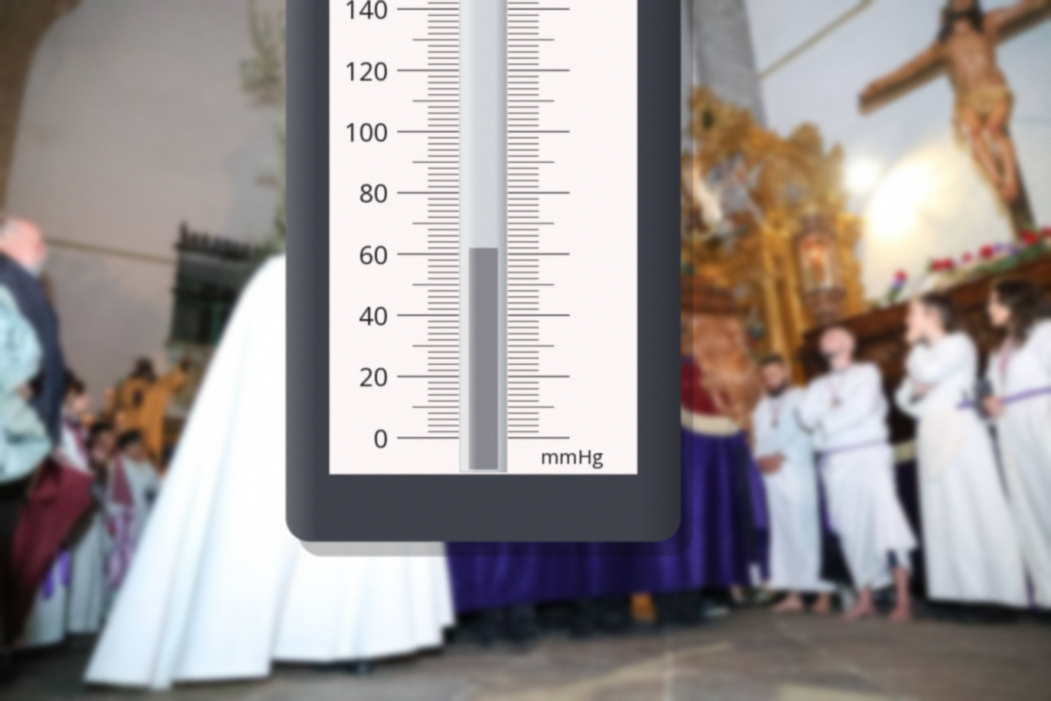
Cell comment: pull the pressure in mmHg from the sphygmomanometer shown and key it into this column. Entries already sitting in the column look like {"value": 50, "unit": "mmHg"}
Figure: {"value": 62, "unit": "mmHg"}
